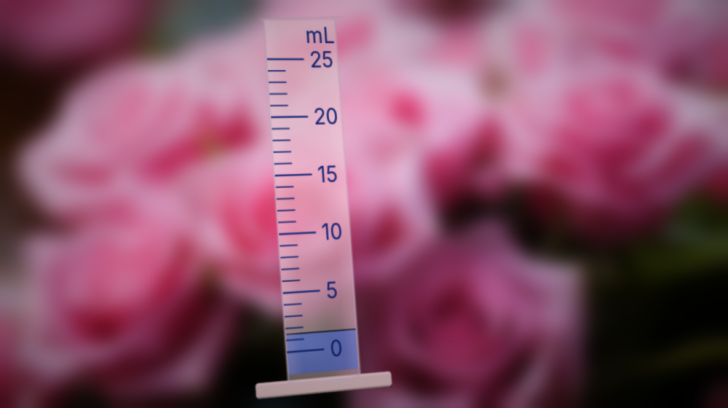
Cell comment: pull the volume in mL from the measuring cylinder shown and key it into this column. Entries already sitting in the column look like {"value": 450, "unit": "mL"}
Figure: {"value": 1.5, "unit": "mL"}
